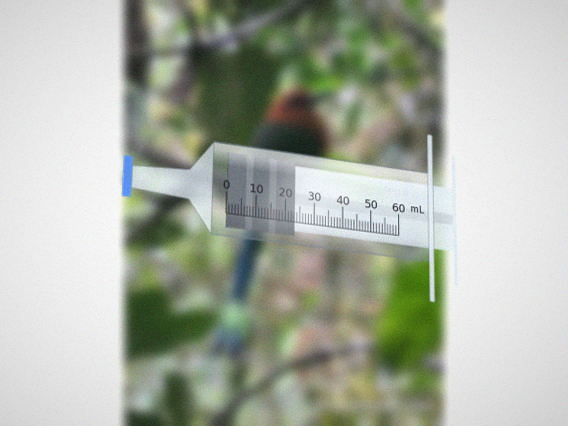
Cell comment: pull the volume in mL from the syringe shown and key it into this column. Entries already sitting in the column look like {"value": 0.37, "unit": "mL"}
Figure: {"value": 0, "unit": "mL"}
